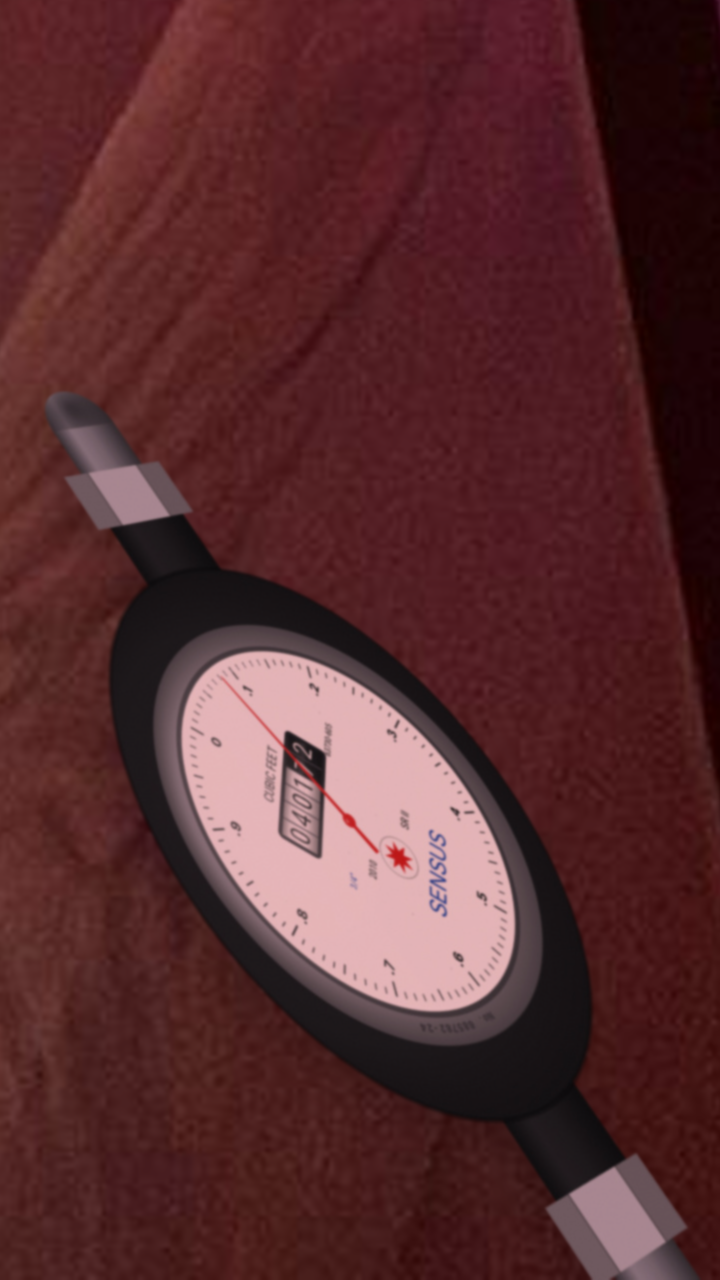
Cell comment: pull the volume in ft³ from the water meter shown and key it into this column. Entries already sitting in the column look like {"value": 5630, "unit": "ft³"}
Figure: {"value": 40172.08, "unit": "ft³"}
